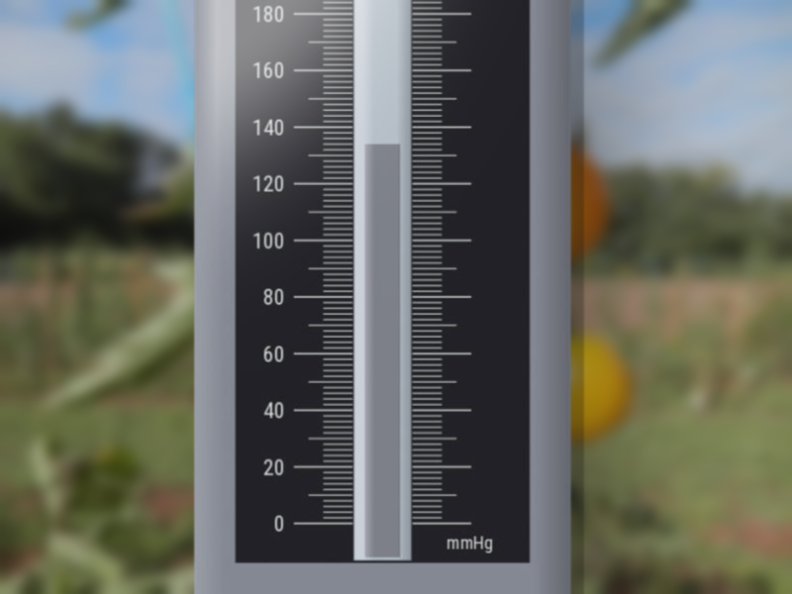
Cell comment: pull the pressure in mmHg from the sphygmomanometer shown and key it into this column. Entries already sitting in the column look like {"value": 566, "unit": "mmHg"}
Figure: {"value": 134, "unit": "mmHg"}
